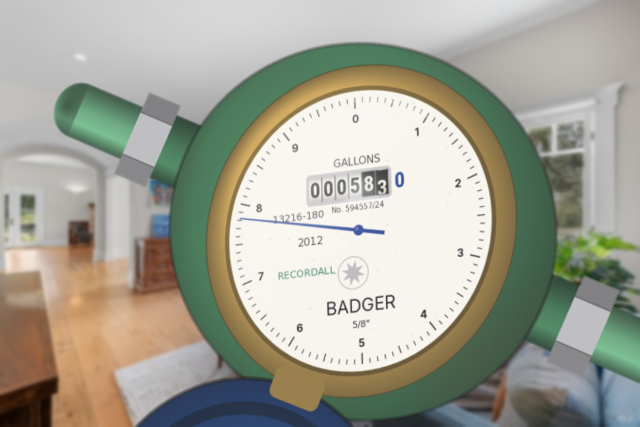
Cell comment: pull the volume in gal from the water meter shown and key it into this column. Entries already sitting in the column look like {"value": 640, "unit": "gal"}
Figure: {"value": 5827.8, "unit": "gal"}
